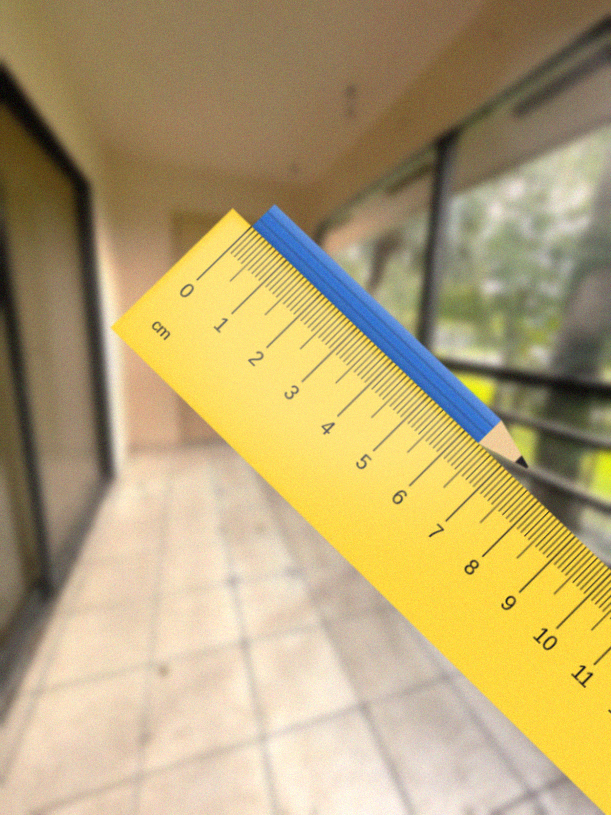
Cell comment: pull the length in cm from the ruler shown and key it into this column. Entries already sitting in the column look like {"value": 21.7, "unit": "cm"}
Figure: {"value": 7.4, "unit": "cm"}
